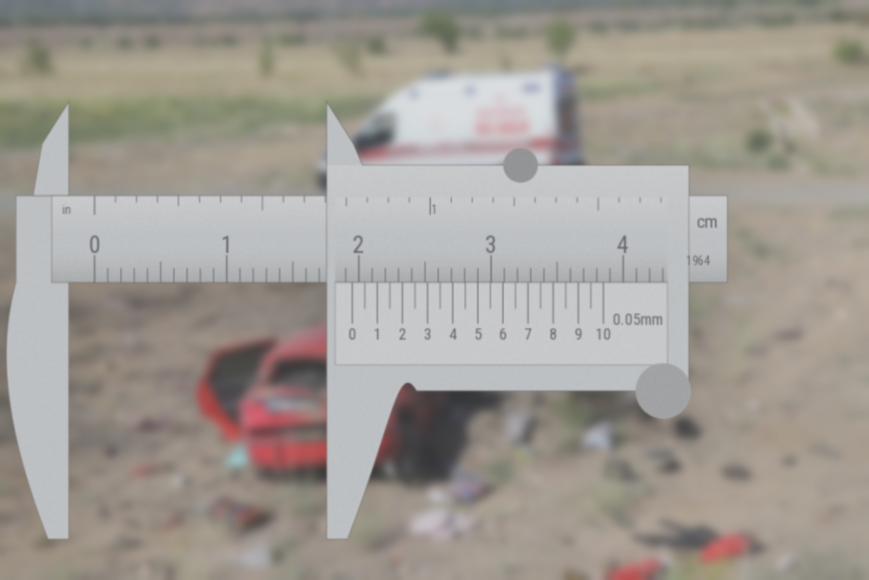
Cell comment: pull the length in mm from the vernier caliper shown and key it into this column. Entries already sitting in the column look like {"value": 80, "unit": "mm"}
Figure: {"value": 19.5, "unit": "mm"}
